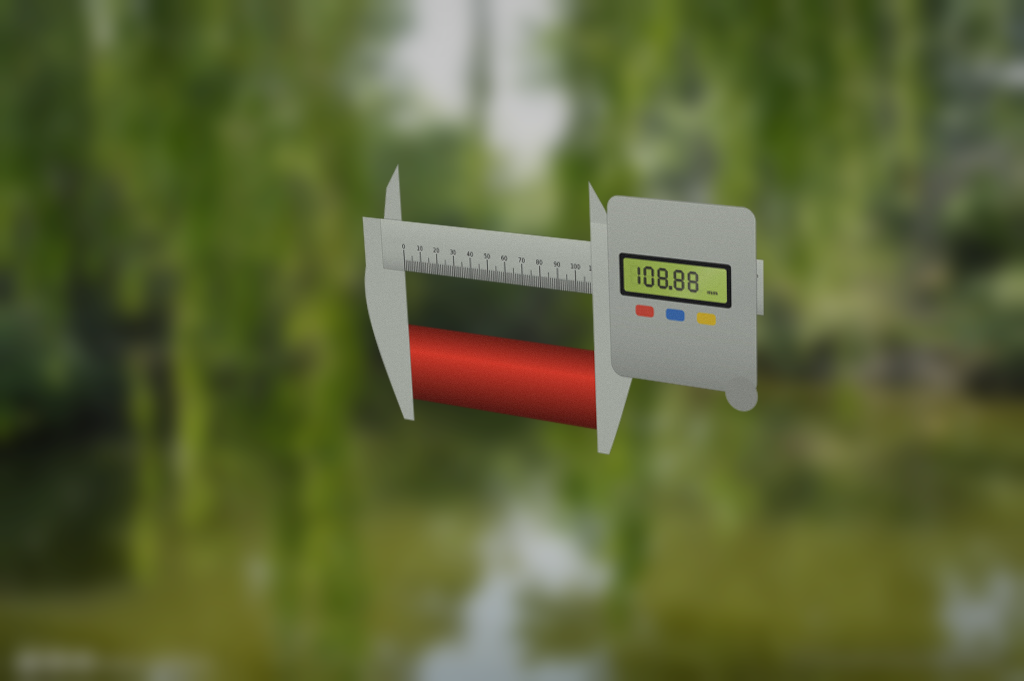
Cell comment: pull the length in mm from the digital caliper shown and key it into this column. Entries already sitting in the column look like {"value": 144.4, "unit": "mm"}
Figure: {"value": 108.88, "unit": "mm"}
